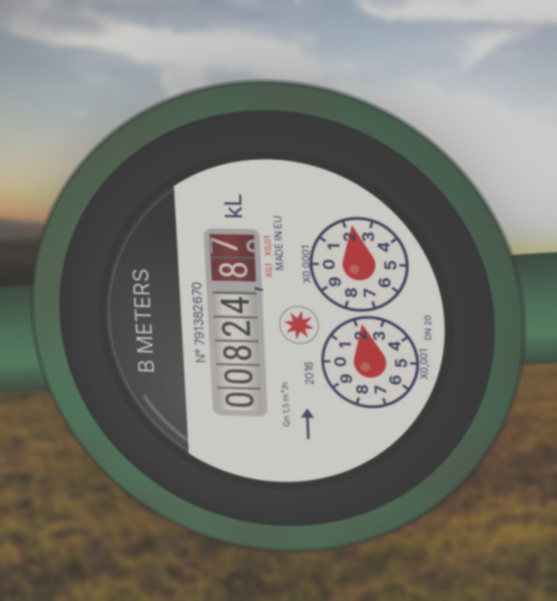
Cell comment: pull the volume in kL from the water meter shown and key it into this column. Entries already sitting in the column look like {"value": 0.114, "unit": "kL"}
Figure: {"value": 824.8722, "unit": "kL"}
